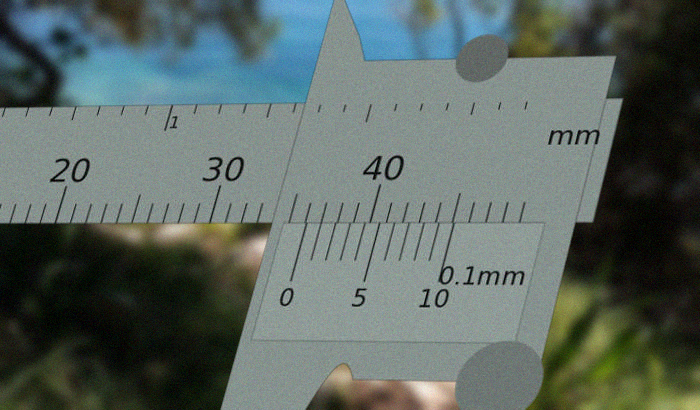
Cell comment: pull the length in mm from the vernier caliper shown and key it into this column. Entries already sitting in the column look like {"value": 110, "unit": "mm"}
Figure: {"value": 36.1, "unit": "mm"}
